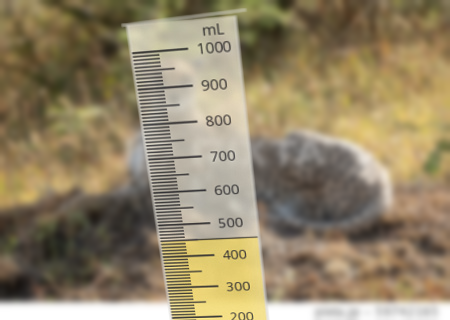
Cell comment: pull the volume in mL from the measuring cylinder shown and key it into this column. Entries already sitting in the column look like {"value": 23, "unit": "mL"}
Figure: {"value": 450, "unit": "mL"}
